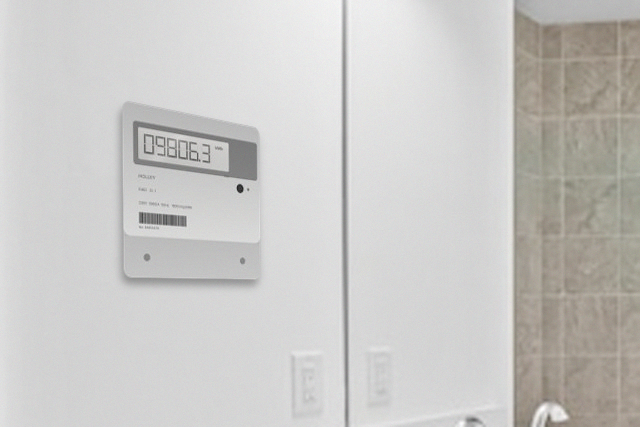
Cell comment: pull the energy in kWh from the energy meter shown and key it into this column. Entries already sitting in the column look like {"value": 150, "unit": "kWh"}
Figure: {"value": 9806.3, "unit": "kWh"}
